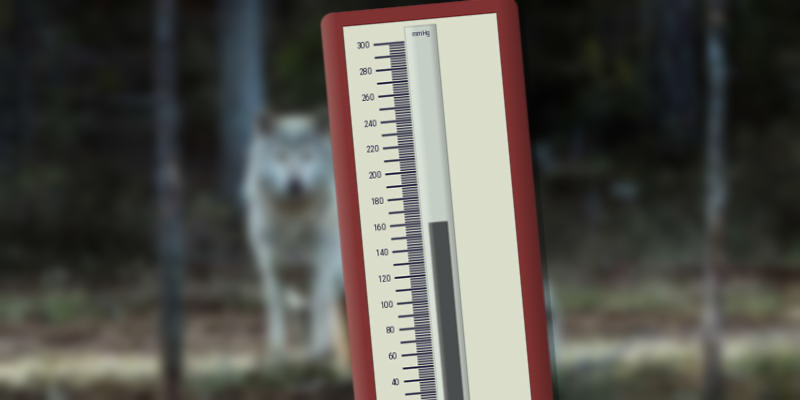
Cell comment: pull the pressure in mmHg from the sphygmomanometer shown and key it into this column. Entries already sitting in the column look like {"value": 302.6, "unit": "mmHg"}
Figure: {"value": 160, "unit": "mmHg"}
